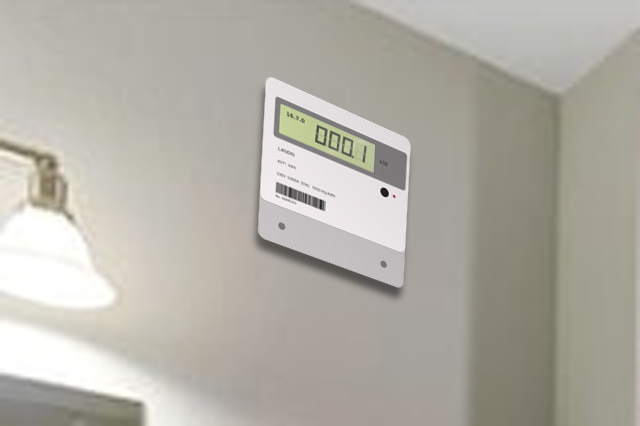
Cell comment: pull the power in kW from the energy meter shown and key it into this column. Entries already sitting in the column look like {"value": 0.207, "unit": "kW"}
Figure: {"value": 0.1, "unit": "kW"}
